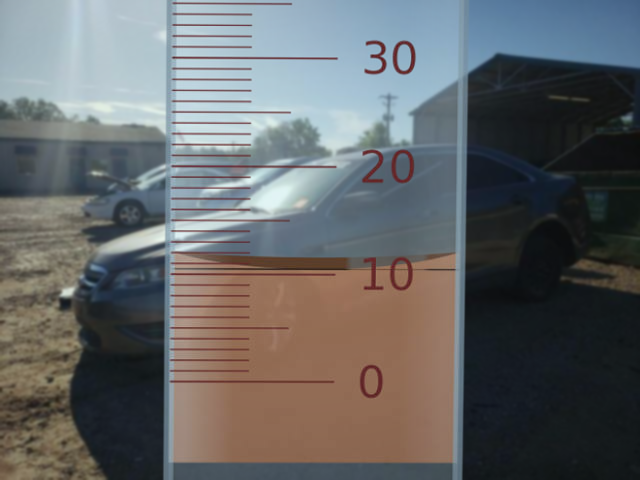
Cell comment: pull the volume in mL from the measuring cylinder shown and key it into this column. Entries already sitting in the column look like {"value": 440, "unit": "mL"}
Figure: {"value": 10.5, "unit": "mL"}
